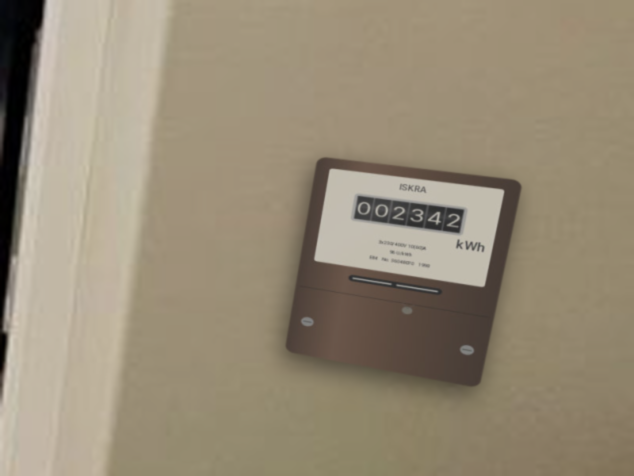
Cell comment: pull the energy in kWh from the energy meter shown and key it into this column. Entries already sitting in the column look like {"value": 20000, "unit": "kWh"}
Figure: {"value": 2342, "unit": "kWh"}
